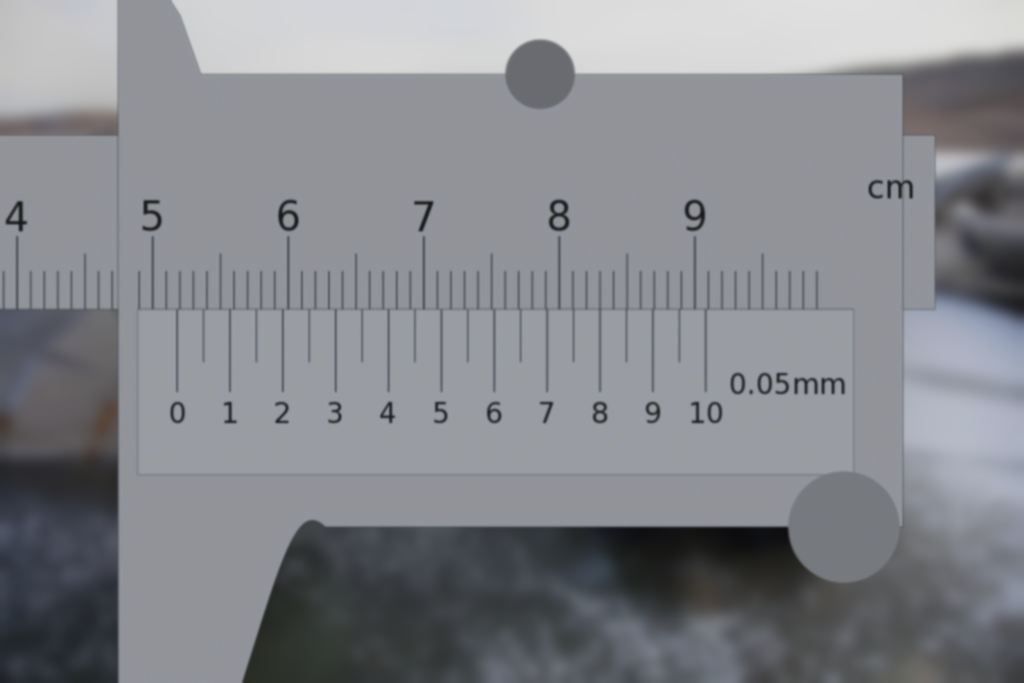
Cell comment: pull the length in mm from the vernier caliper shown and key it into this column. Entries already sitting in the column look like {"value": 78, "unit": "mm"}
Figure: {"value": 51.8, "unit": "mm"}
